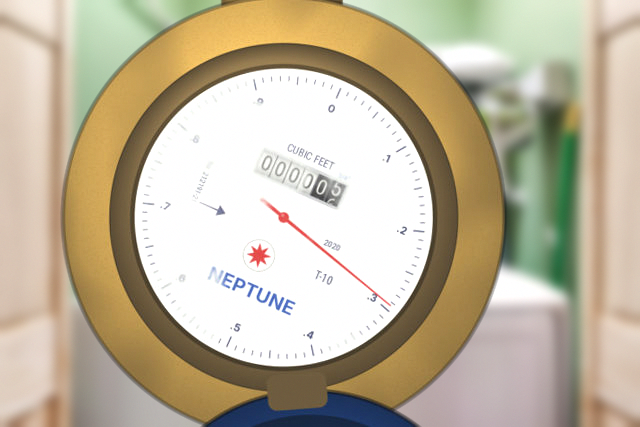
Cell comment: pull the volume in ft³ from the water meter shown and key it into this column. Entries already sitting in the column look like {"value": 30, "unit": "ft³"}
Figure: {"value": 5.29, "unit": "ft³"}
